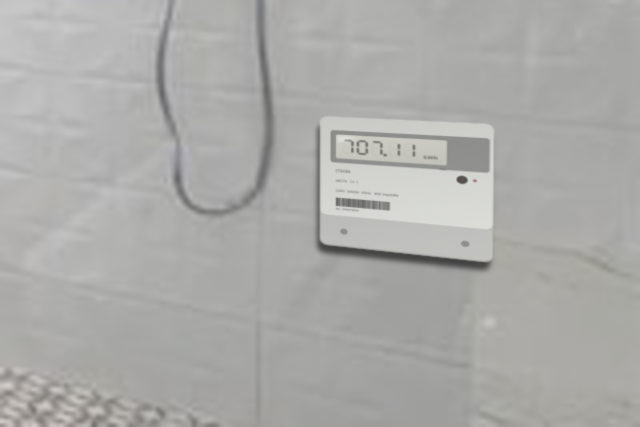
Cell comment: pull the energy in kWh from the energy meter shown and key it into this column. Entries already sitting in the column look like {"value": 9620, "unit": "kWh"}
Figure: {"value": 707.11, "unit": "kWh"}
